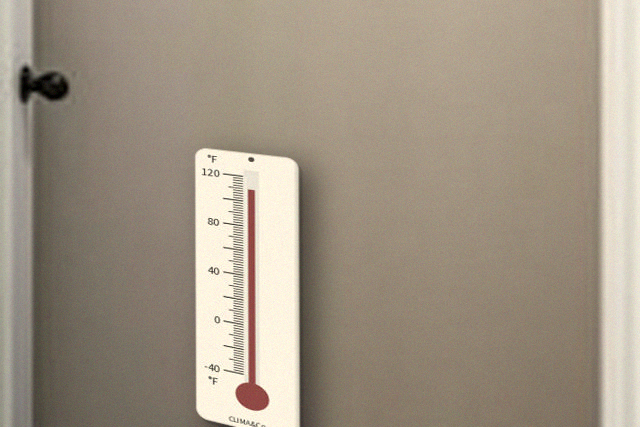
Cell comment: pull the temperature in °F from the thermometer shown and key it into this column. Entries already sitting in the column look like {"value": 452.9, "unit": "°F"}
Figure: {"value": 110, "unit": "°F"}
